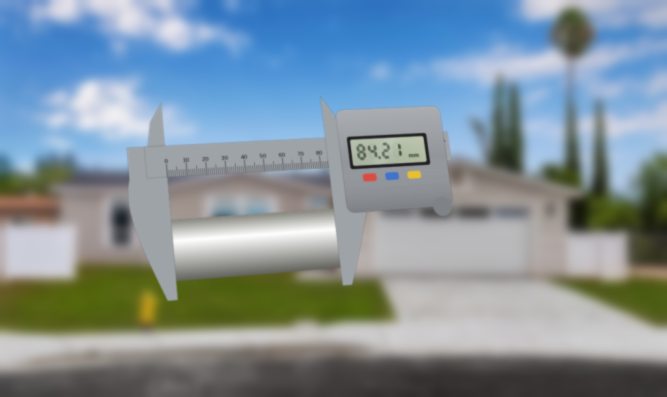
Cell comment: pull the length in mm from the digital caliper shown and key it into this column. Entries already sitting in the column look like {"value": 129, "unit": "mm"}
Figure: {"value": 84.21, "unit": "mm"}
